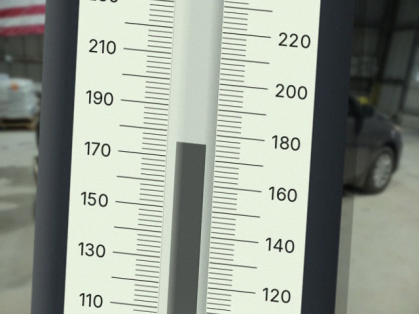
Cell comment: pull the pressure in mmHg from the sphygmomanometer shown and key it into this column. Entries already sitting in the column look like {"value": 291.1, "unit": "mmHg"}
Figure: {"value": 176, "unit": "mmHg"}
